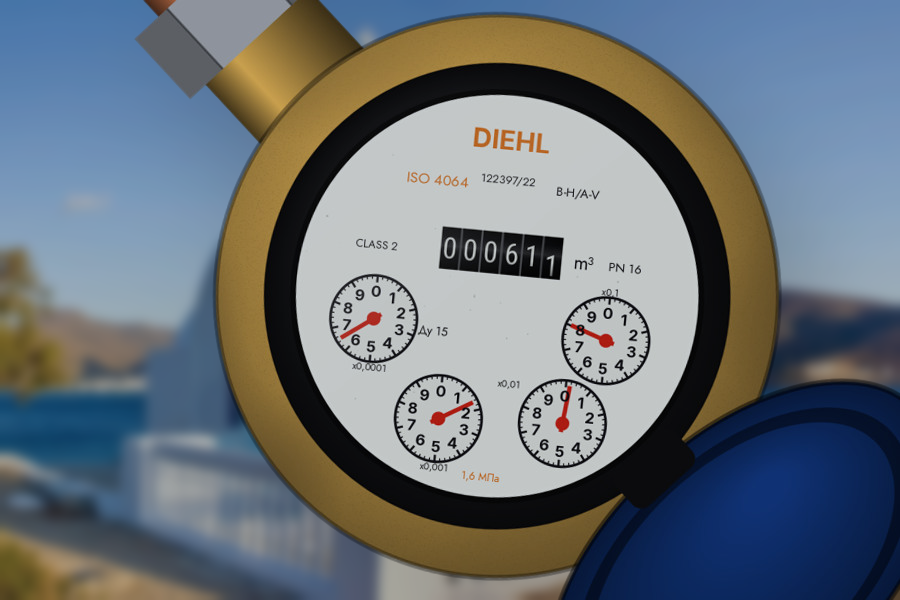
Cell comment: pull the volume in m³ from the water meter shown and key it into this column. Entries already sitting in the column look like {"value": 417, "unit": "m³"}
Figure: {"value": 610.8016, "unit": "m³"}
